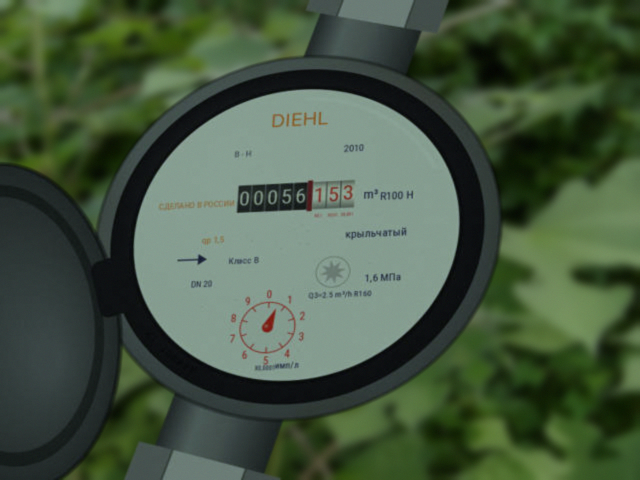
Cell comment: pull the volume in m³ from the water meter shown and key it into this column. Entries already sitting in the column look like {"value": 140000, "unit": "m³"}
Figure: {"value": 56.1530, "unit": "m³"}
